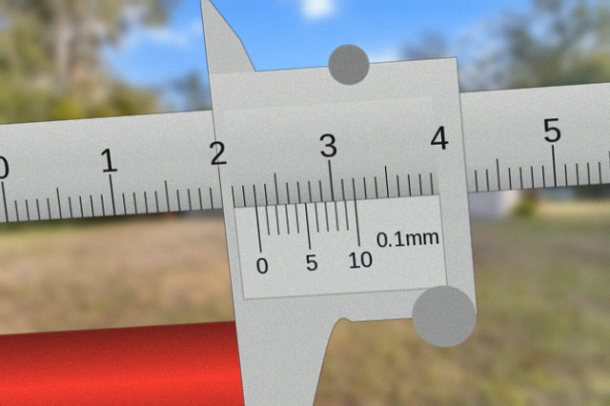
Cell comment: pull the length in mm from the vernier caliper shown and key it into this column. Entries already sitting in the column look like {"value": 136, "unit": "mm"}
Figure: {"value": 23.0, "unit": "mm"}
